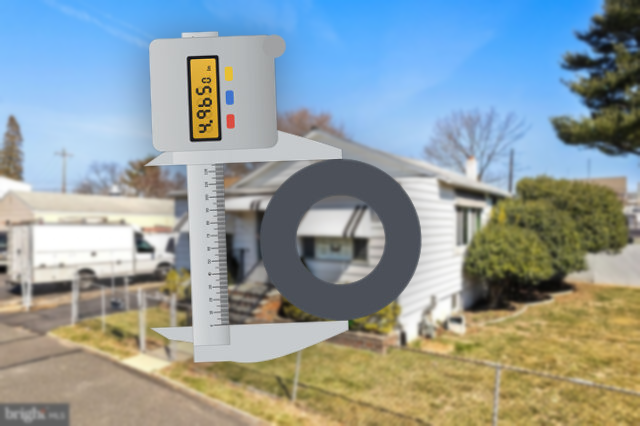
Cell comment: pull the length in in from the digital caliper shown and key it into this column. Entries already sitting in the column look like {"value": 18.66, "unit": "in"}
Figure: {"value": 4.9650, "unit": "in"}
